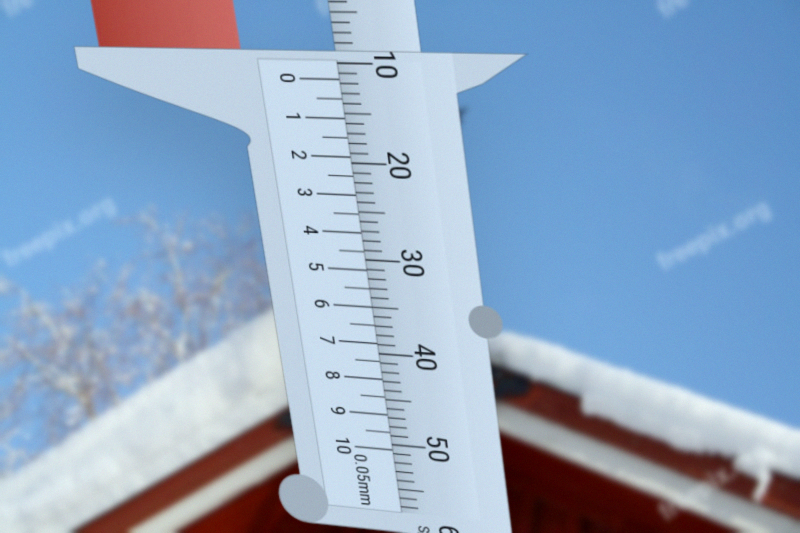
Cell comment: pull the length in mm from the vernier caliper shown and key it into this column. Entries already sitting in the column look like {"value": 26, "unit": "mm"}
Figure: {"value": 11.6, "unit": "mm"}
